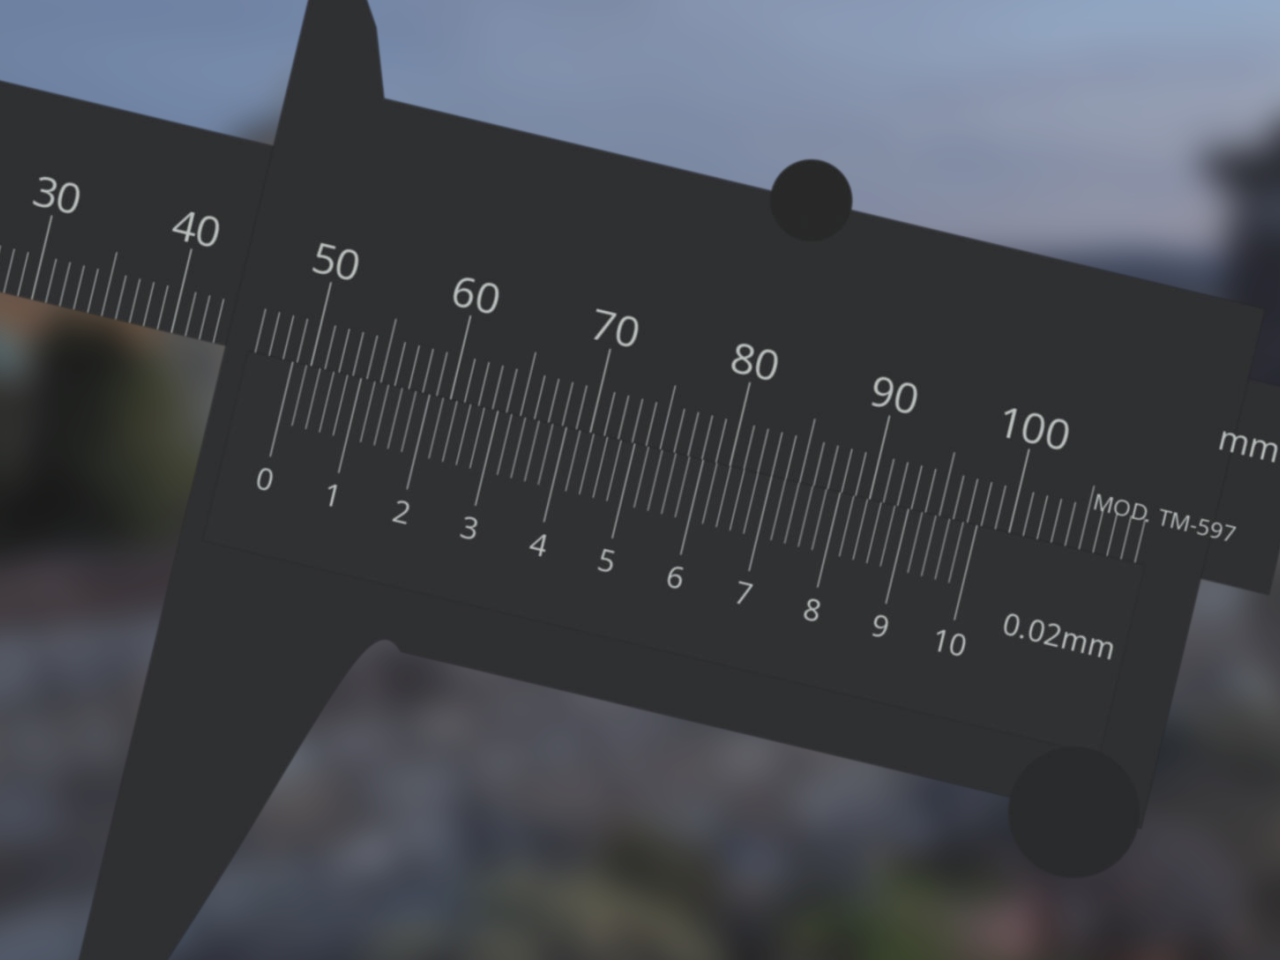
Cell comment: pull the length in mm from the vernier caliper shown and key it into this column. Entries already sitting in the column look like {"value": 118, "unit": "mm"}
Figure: {"value": 48.7, "unit": "mm"}
